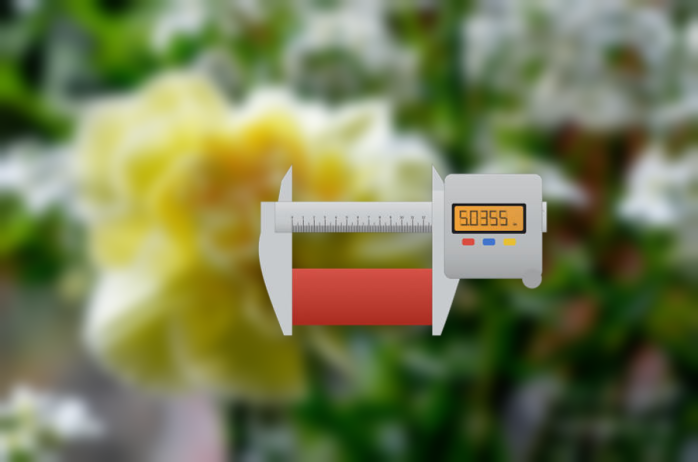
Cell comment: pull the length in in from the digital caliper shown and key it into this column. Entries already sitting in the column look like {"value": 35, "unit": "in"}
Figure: {"value": 5.0355, "unit": "in"}
